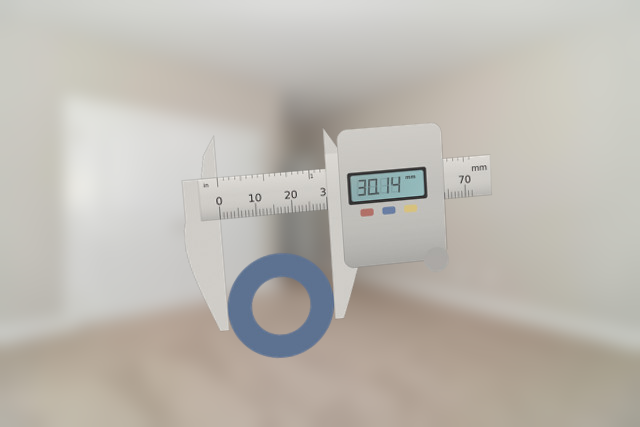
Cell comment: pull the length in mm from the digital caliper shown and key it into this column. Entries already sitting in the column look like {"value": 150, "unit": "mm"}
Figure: {"value": 30.14, "unit": "mm"}
